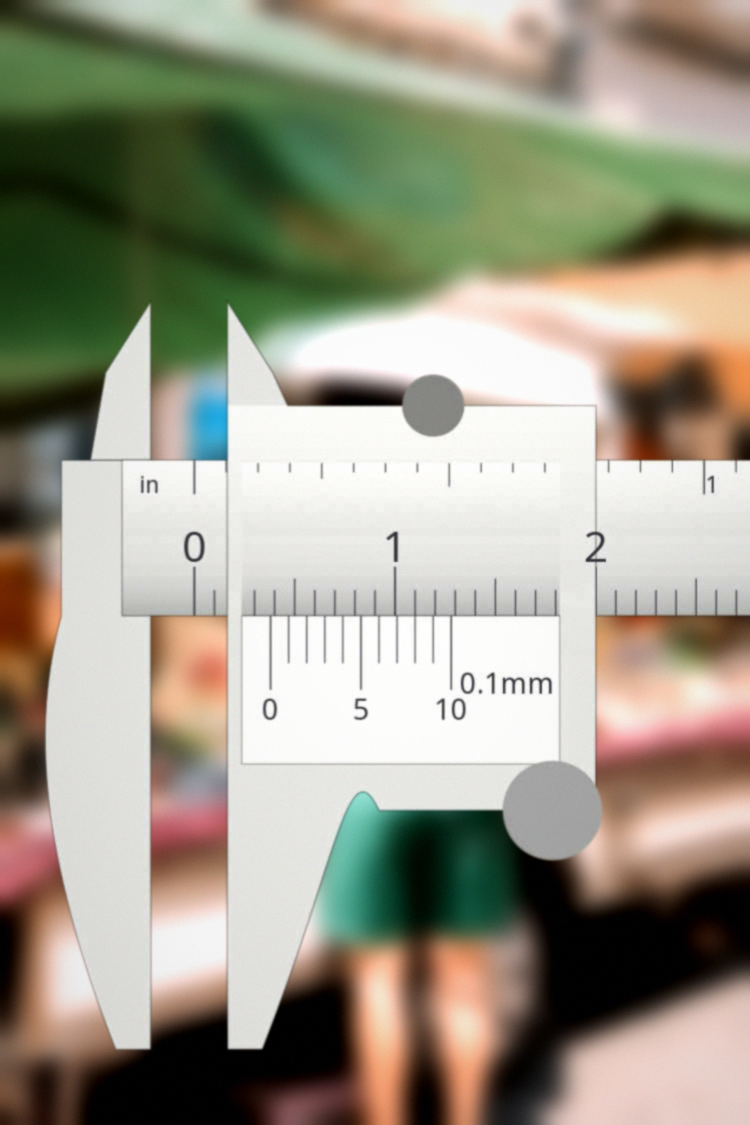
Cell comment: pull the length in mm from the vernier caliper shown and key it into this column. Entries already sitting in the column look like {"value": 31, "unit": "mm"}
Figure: {"value": 3.8, "unit": "mm"}
